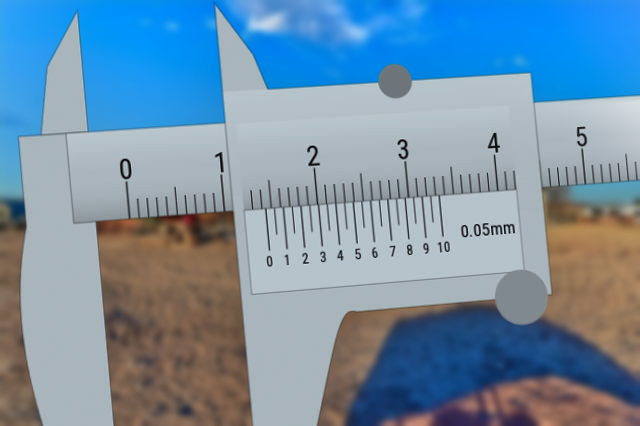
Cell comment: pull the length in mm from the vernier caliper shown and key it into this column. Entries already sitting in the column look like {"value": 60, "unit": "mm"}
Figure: {"value": 14.4, "unit": "mm"}
